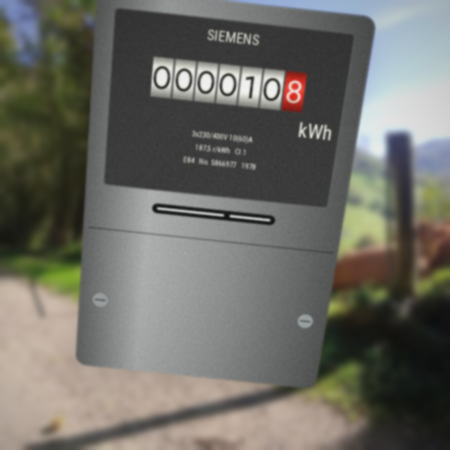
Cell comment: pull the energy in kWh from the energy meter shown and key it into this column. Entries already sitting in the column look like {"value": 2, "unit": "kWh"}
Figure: {"value": 10.8, "unit": "kWh"}
